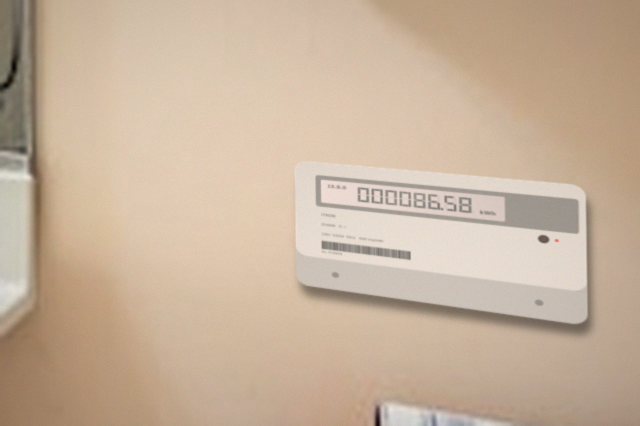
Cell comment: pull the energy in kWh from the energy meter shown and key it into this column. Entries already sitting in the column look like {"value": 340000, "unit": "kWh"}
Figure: {"value": 86.58, "unit": "kWh"}
